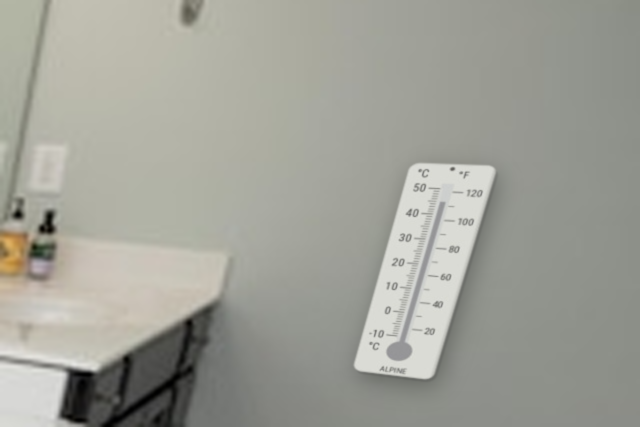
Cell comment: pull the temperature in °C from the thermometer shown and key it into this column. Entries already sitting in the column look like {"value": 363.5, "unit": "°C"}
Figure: {"value": 45, "unit": "°C"}
